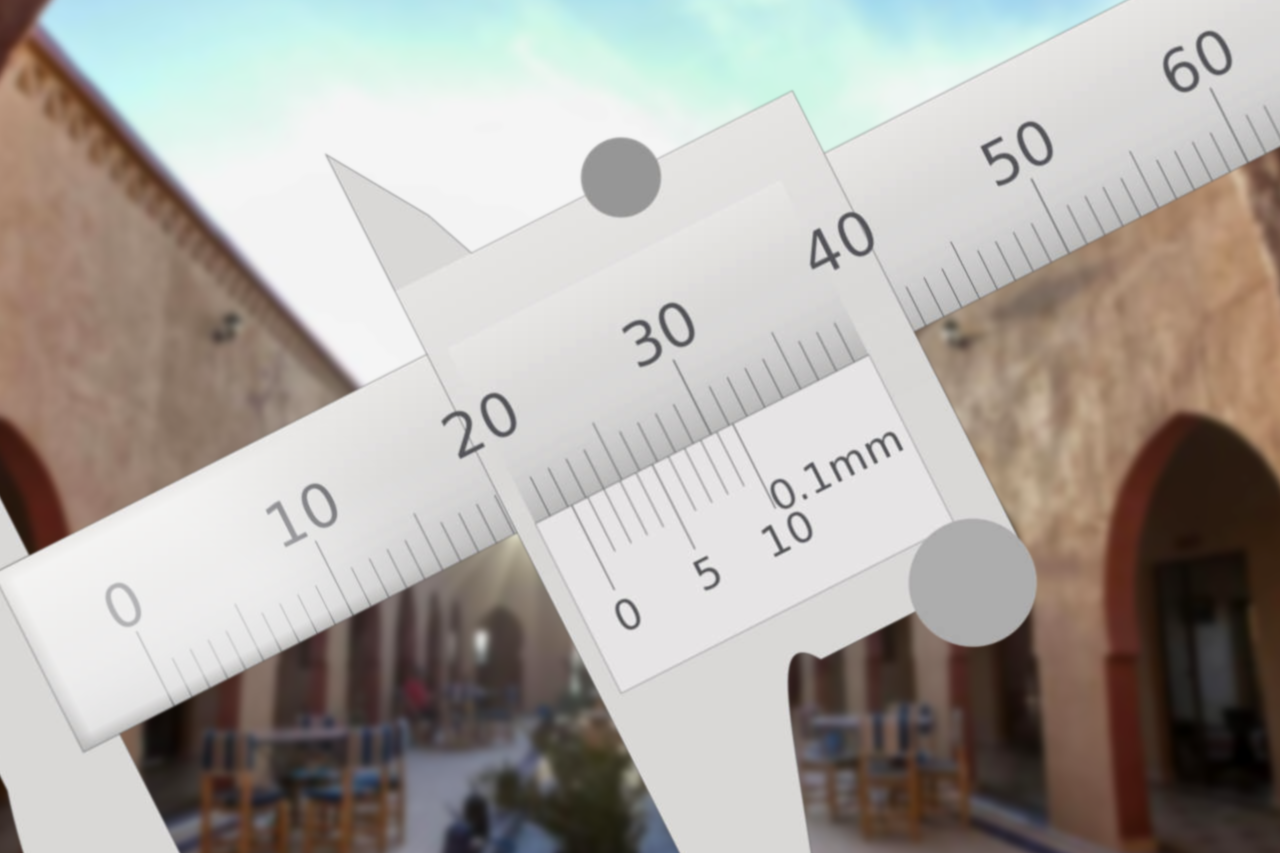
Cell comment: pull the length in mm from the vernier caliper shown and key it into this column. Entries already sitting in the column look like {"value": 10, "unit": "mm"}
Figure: {"value": 22.2, "unit": "mm"}
